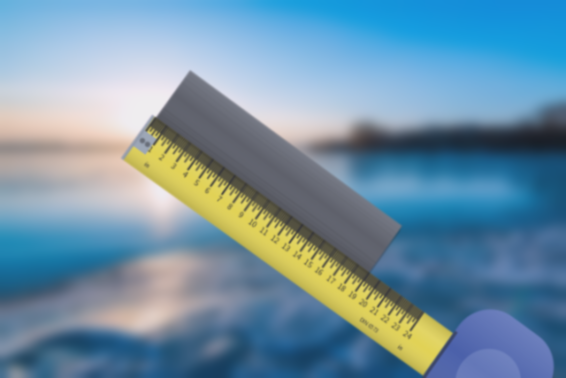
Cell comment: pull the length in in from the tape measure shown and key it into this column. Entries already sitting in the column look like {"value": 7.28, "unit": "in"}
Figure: {"value": 19, "unit": "in"}
